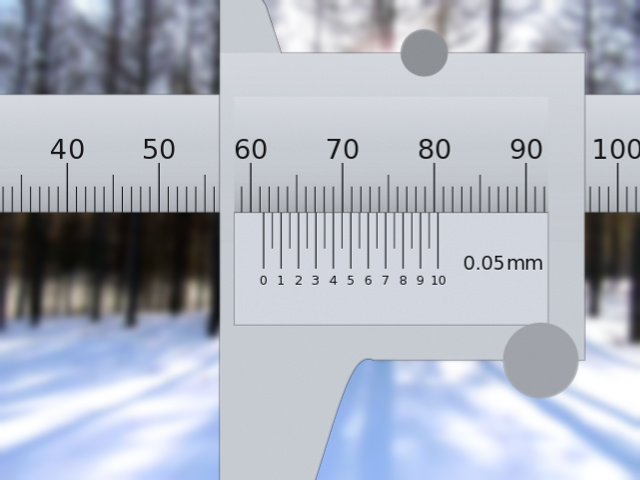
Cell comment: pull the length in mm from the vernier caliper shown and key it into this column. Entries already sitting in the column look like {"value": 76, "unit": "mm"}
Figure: {"value": 61.4, "unit": "mm"}
